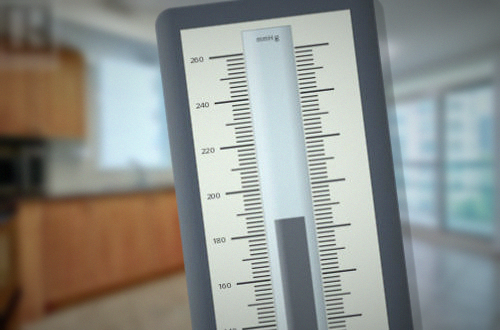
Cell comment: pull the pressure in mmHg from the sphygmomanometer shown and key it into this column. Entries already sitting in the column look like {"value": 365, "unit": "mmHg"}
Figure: {"value": 186, "unit": "mmHg"}
